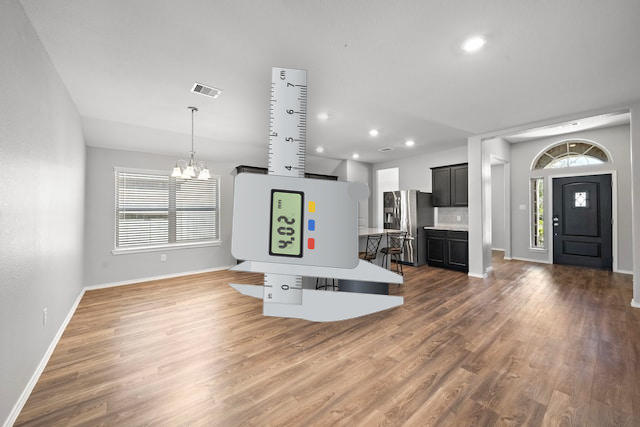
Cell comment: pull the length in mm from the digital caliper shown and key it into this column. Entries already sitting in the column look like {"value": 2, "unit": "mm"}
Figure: {"value": 4.02, "unit": "mm"}
